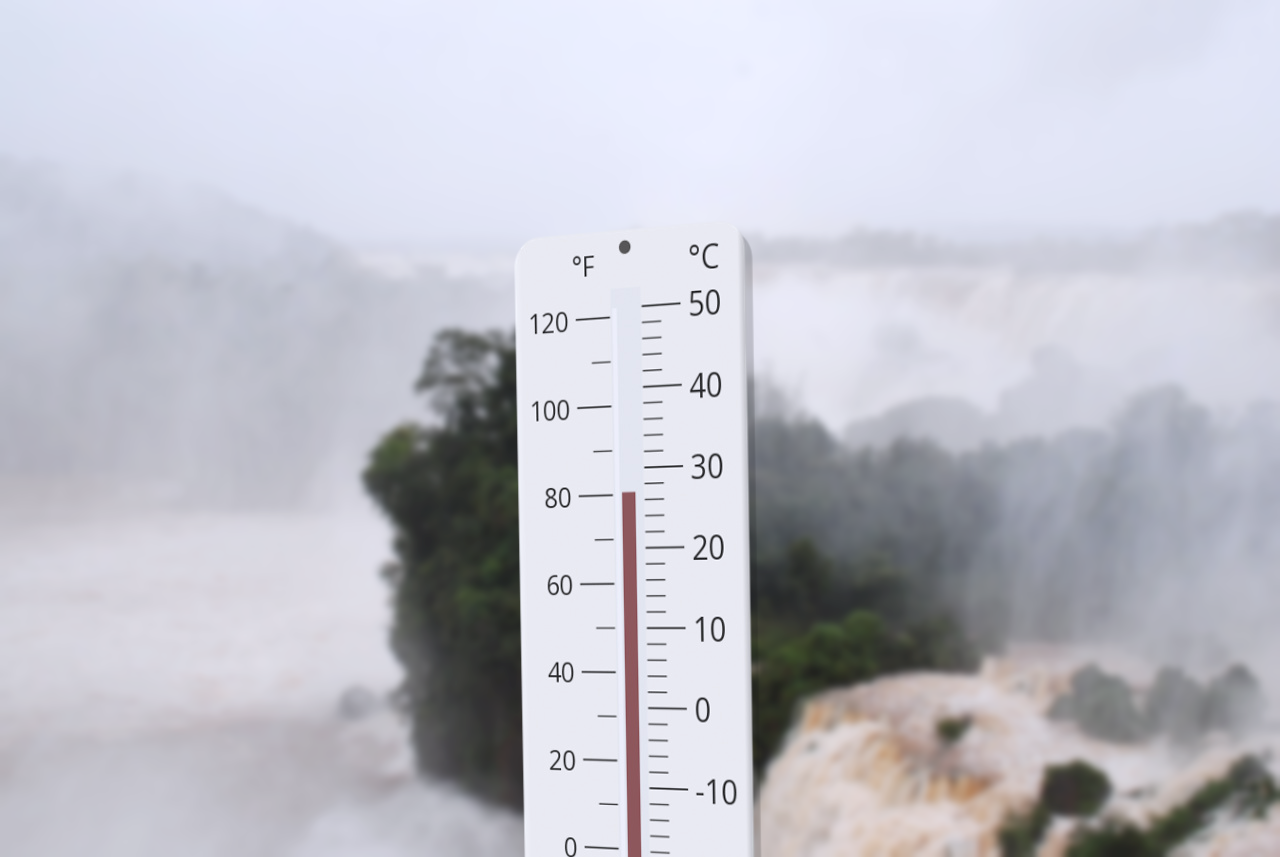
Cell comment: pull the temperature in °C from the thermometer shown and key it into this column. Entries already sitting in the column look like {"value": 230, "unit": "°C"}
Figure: {"value": 27, "unit": "°C"}
